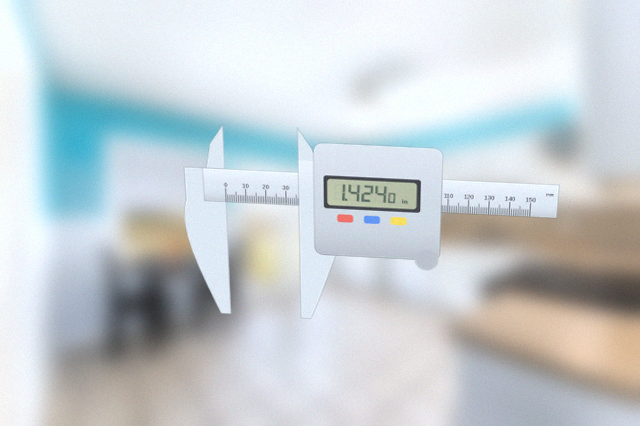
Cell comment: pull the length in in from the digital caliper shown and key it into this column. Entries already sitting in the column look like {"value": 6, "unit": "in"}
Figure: {"value": 1.4240, "unit": "in"}
